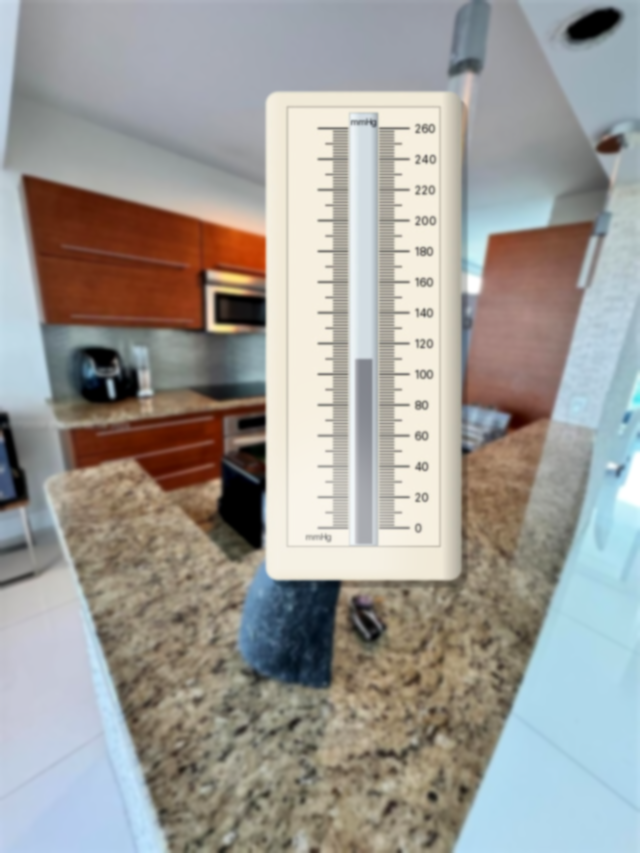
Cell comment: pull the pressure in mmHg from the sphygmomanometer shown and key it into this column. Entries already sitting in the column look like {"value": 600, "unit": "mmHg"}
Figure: {"value": 110, "unit": "mmHg"}
